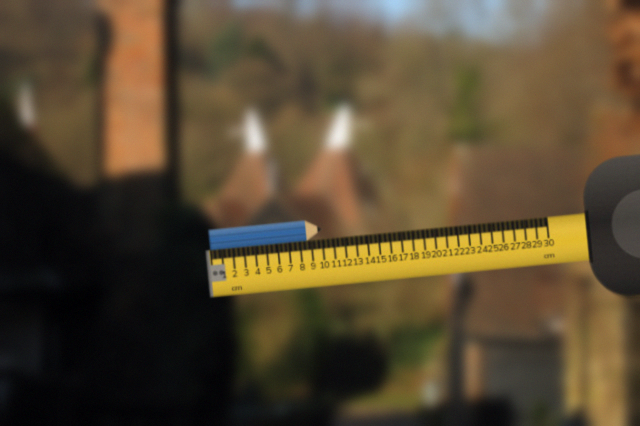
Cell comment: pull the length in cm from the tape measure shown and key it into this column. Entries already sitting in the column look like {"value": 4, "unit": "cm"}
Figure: {"value": 10, "unit": "cm"}
